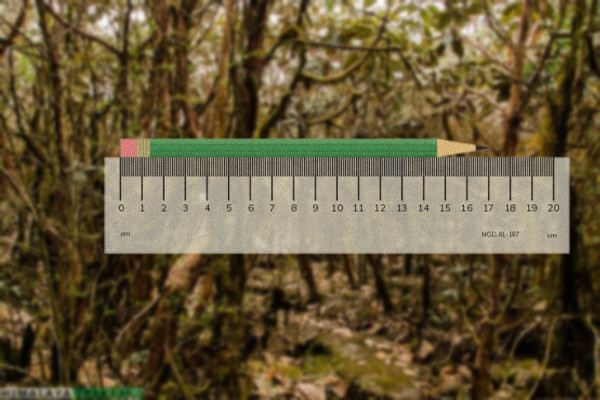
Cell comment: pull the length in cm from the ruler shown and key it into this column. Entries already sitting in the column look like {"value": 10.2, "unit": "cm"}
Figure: {"value": 17, "unit": "cm"}
